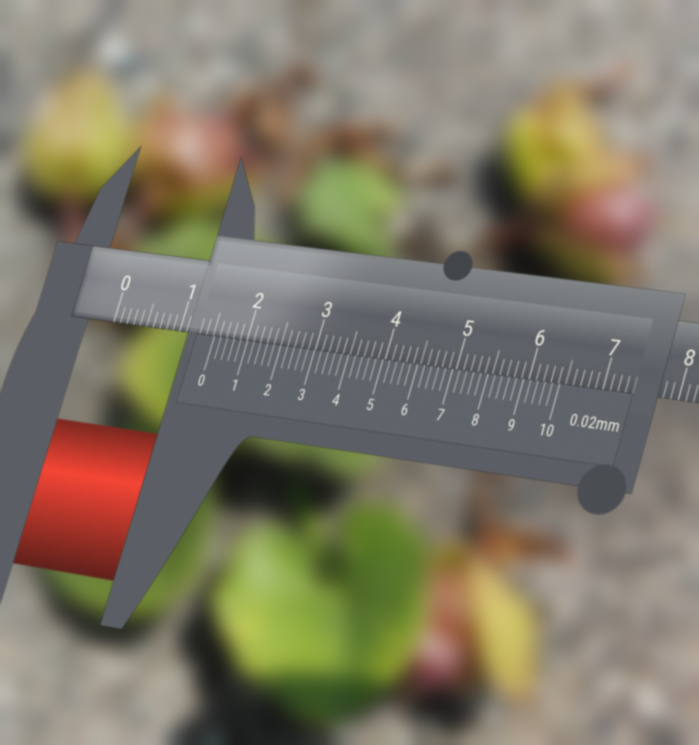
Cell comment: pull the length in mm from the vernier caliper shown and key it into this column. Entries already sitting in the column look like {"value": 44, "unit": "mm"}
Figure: {"value": 15.2, "unit": "mm"}
